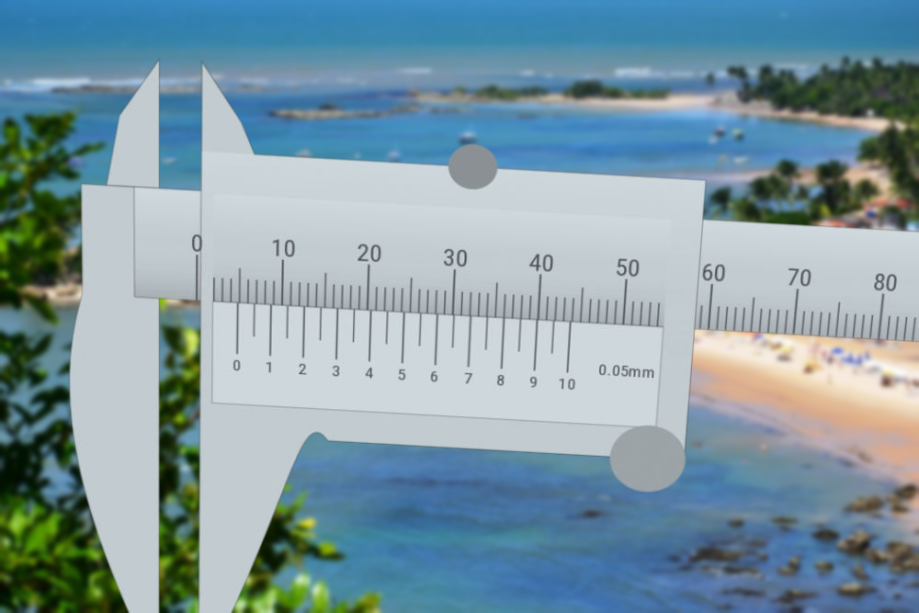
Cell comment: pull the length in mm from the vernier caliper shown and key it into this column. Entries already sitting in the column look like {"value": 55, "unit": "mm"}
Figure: {"value": 4.8, "unit": "mm"}
